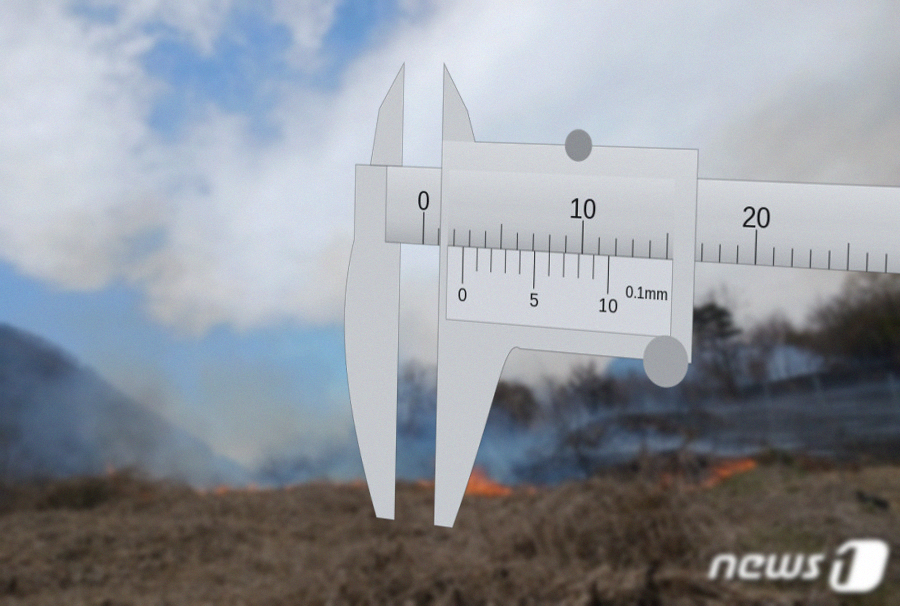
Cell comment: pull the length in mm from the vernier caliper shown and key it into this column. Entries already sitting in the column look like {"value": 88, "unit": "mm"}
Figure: {"value": 2.6, "unit": "mm"}
